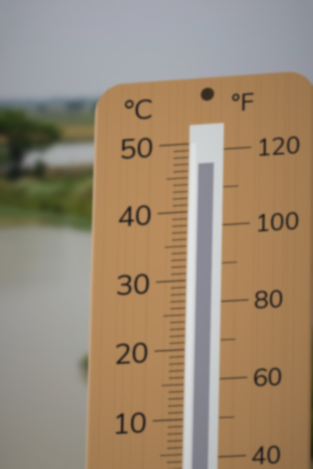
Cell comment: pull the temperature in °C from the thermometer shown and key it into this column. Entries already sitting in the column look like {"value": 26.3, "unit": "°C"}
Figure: {"value": 47, "unit": "°C"}
